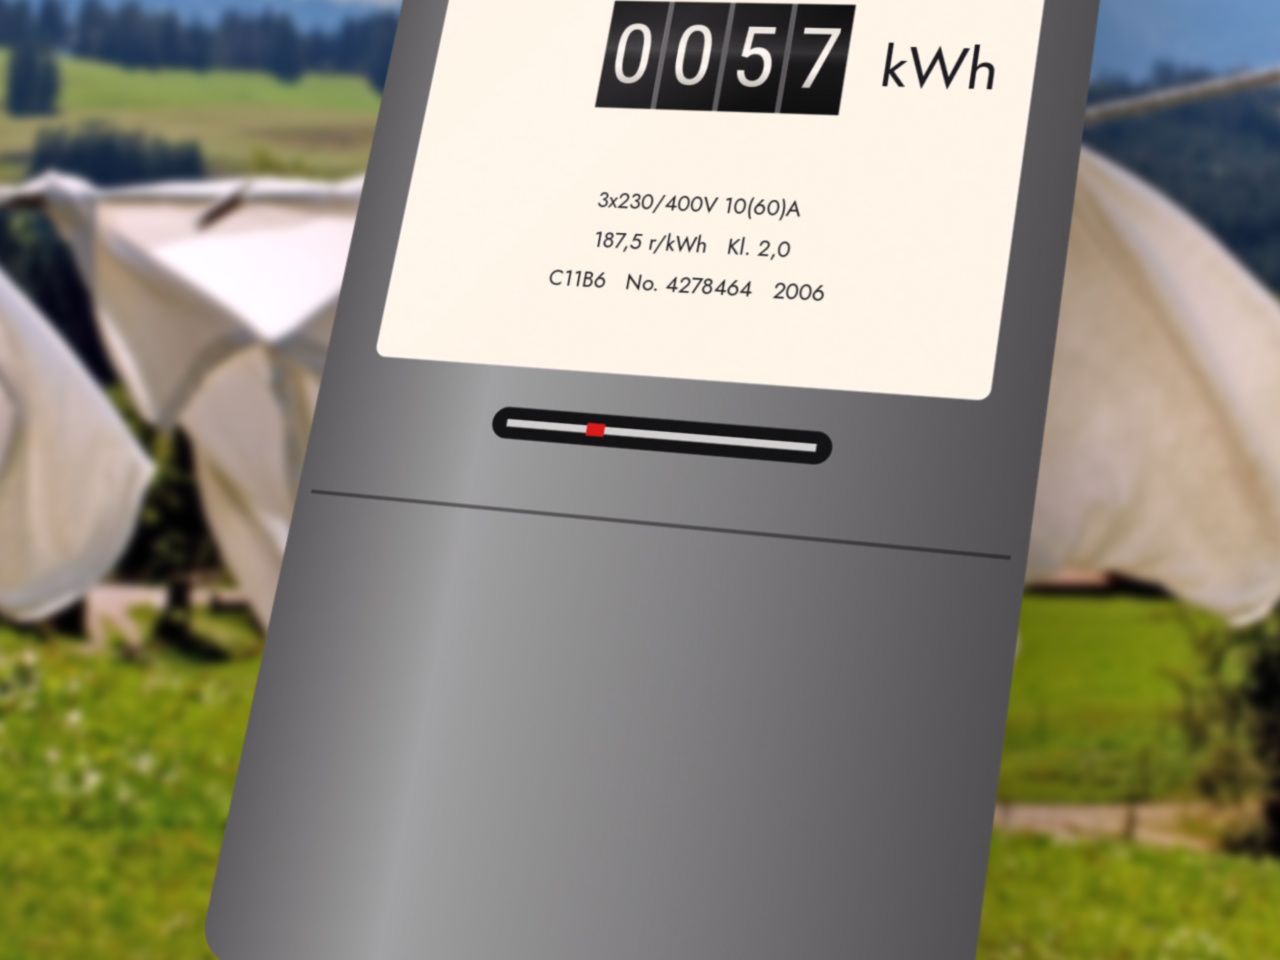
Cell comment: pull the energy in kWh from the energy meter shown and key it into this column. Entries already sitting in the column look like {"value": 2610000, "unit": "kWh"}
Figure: {"value": 57, "unit": "kWh"}
